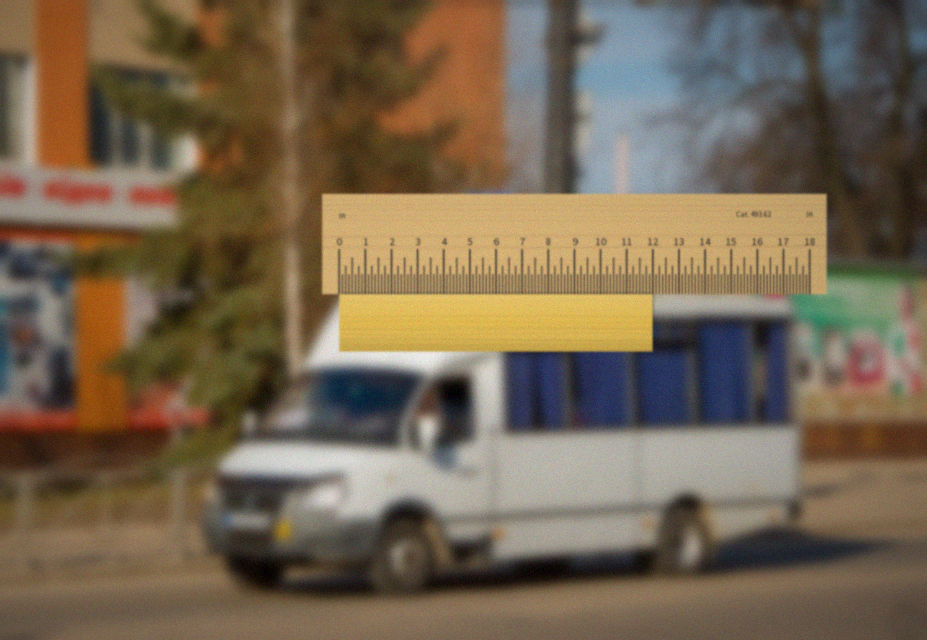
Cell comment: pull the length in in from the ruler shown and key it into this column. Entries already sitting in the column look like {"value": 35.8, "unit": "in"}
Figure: {"value": 12, "unit": "in"}
